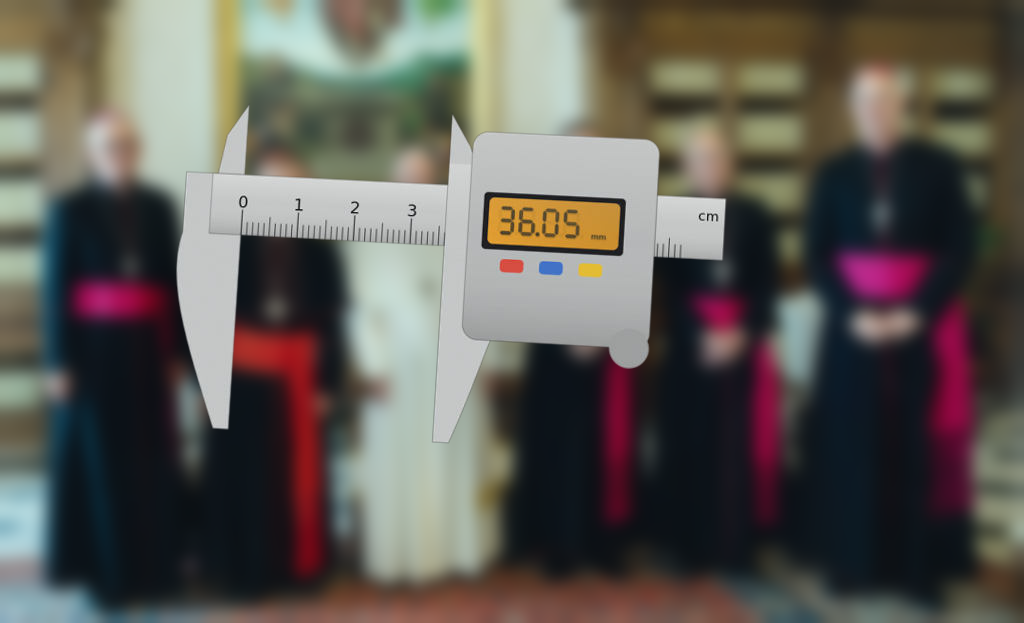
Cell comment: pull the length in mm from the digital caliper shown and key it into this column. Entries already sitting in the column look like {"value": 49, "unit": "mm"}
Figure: {"value": 36.05, "unit": "mm"}
